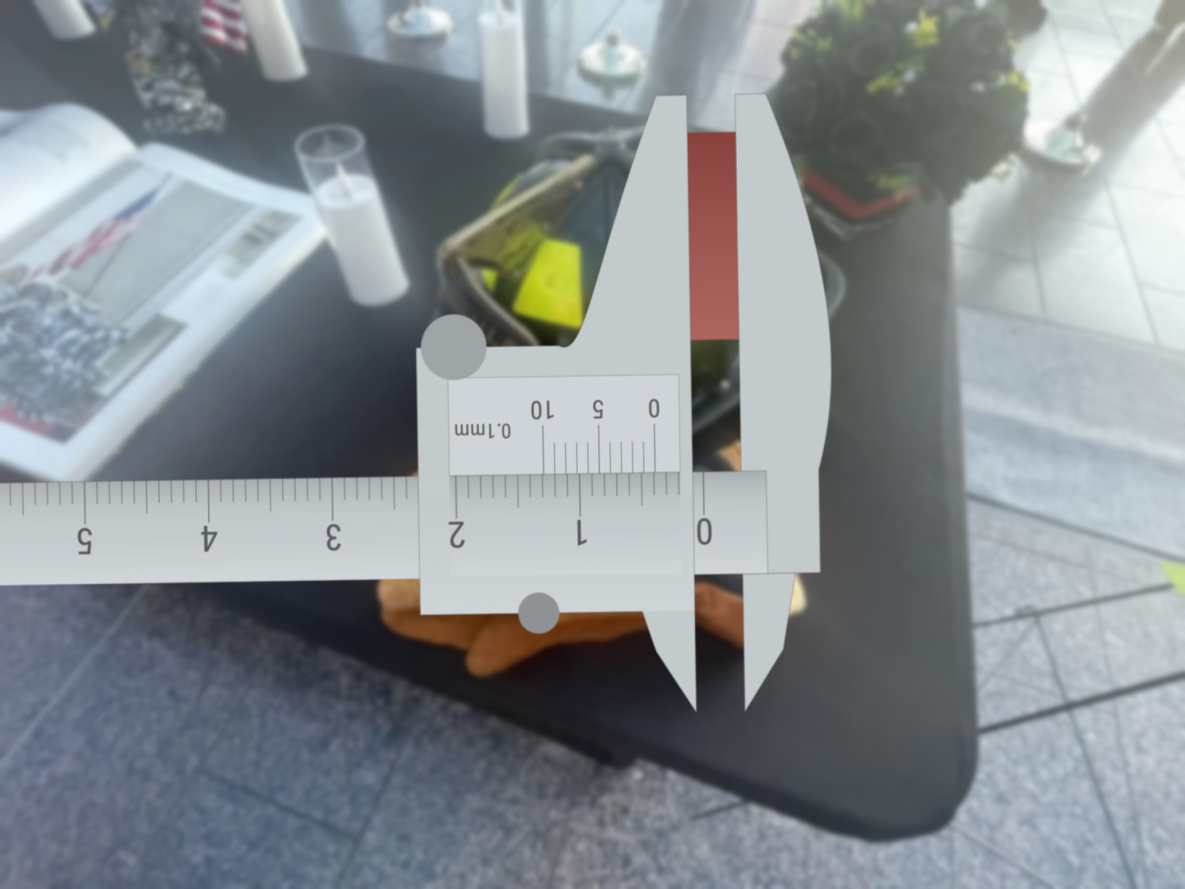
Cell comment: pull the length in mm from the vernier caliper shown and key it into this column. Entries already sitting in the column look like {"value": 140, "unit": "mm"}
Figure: {"value": 3.9, "unit": "mm"}
